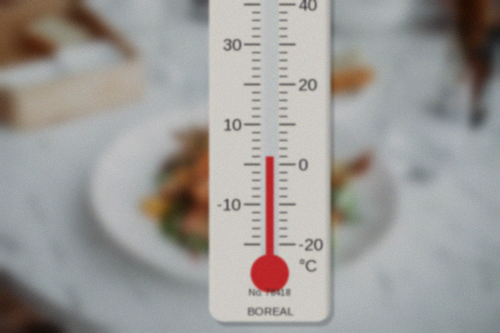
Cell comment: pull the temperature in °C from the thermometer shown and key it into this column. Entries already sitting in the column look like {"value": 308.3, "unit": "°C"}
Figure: {"value": 2, "unit": "°C"}
